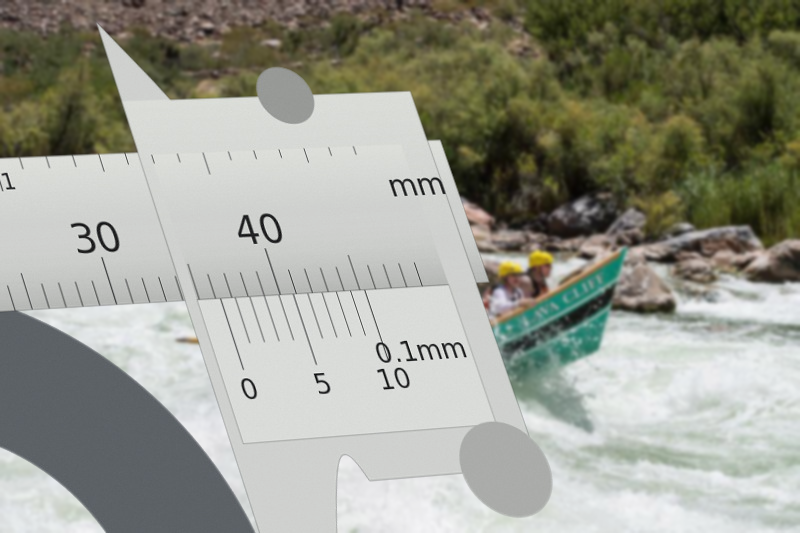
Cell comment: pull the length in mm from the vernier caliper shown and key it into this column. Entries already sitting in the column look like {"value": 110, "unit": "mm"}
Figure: {"value": 36.3, "unit": "mm"}
